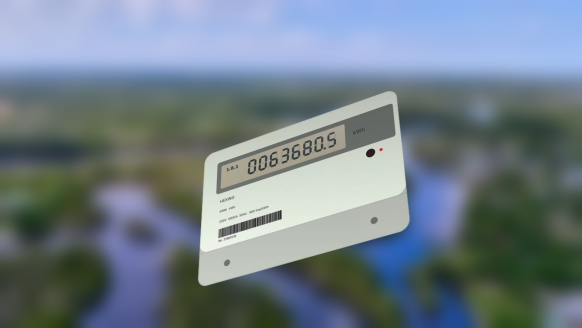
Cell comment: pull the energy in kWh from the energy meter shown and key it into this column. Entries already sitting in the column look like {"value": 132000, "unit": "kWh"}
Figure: {"value": 63680.5, "unit": "kWh"}
